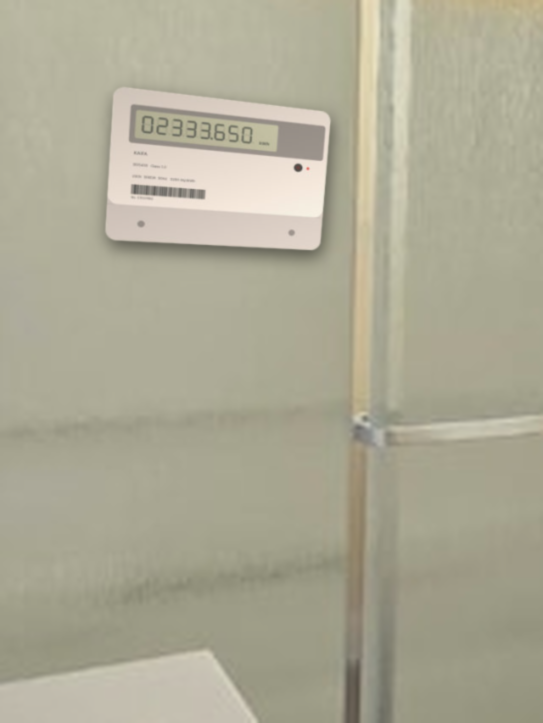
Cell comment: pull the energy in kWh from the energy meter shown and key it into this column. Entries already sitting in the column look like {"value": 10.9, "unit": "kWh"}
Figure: {"value": 2333.650, "unit": "kWh"}
